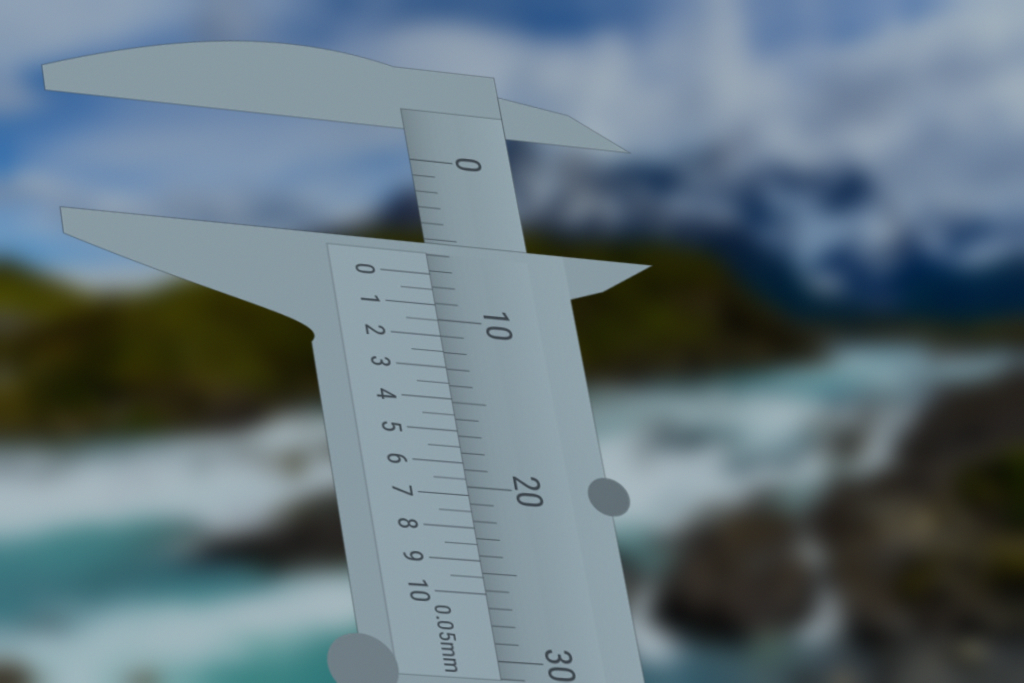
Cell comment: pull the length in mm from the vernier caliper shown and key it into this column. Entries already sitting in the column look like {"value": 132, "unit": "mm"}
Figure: {"value": 7.2, "unit": "mm"}
